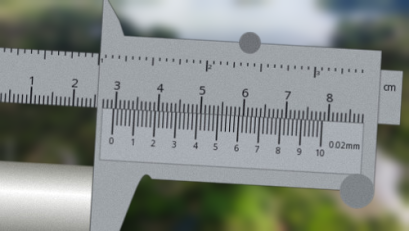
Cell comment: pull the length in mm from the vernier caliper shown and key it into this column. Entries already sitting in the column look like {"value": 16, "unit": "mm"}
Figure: {"value": 29.5, "unit": "mm"}
